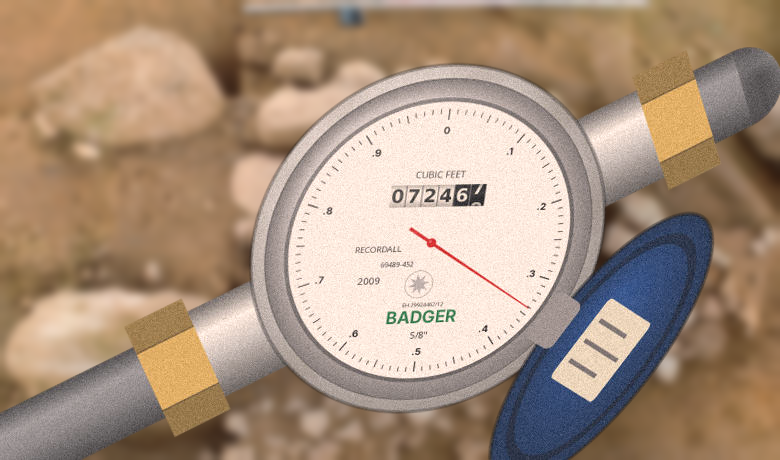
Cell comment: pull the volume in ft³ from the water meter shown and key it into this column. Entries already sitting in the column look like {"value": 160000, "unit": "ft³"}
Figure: {"value": 72467.34, "unit": "ft³"}
